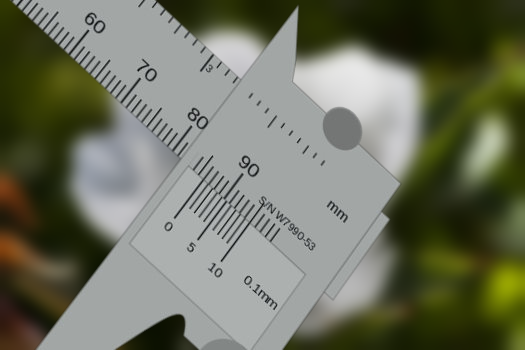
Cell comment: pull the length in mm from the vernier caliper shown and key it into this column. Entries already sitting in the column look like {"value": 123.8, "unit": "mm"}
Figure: {"value": 86.0, "unit": "mm"}
